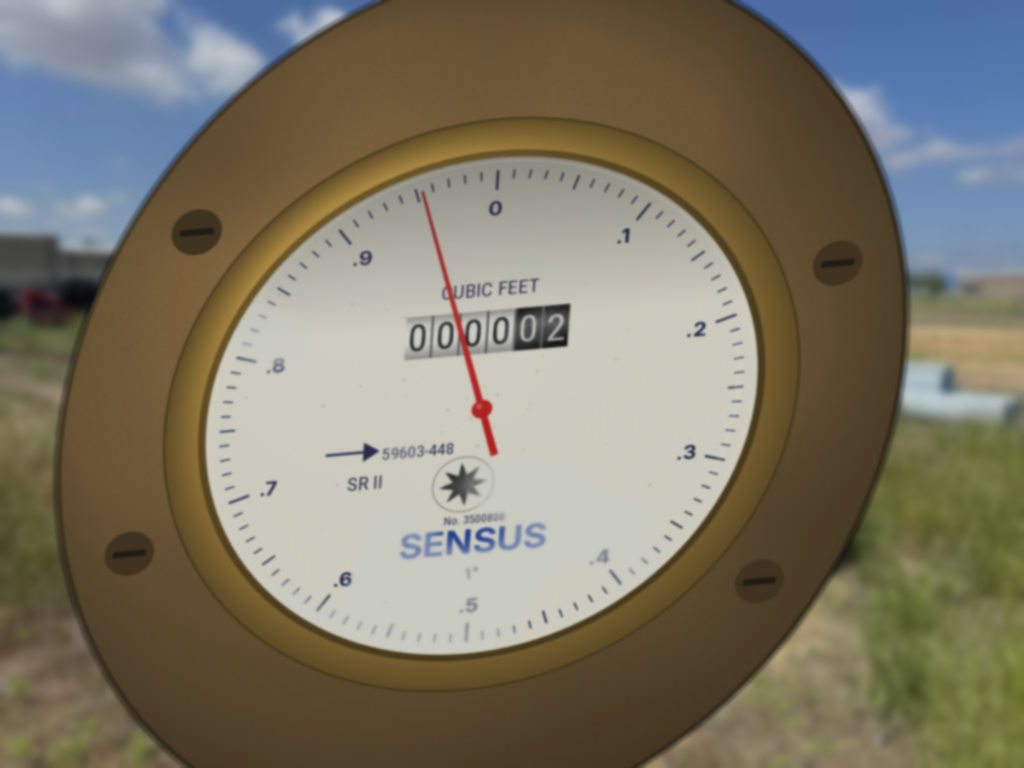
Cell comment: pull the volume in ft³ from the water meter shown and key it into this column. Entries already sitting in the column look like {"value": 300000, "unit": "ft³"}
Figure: {"value": 1.95, "unit": "ft³"}
